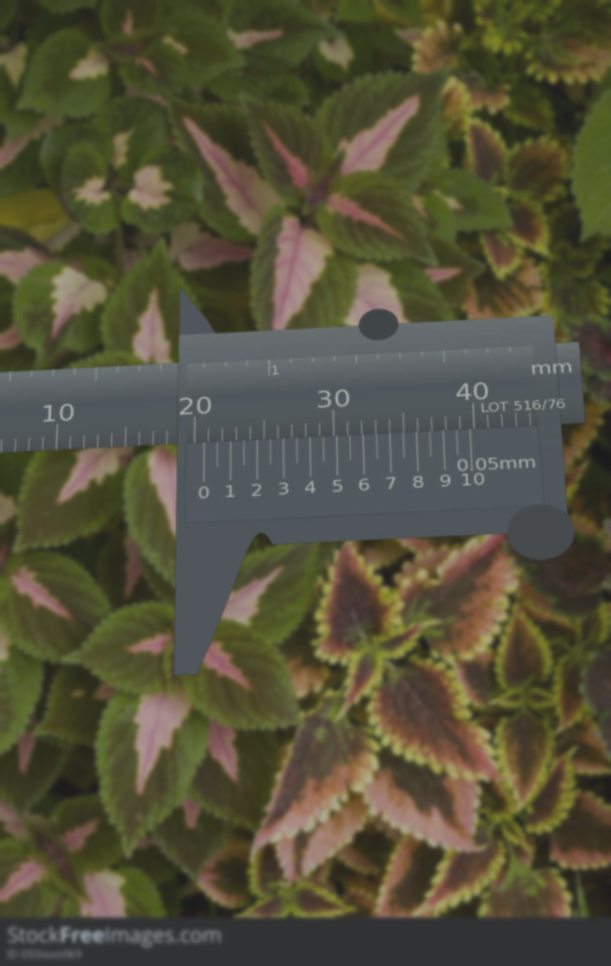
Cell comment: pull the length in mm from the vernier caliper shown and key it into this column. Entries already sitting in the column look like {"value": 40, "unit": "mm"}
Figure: {"value": 20.7, "unit": "mm"}
